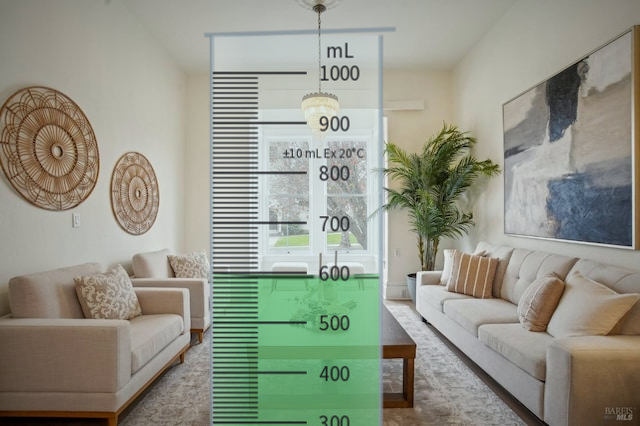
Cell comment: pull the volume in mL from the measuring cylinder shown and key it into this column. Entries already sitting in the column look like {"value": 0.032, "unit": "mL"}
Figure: {"value": 590, "unit": "mL"}
